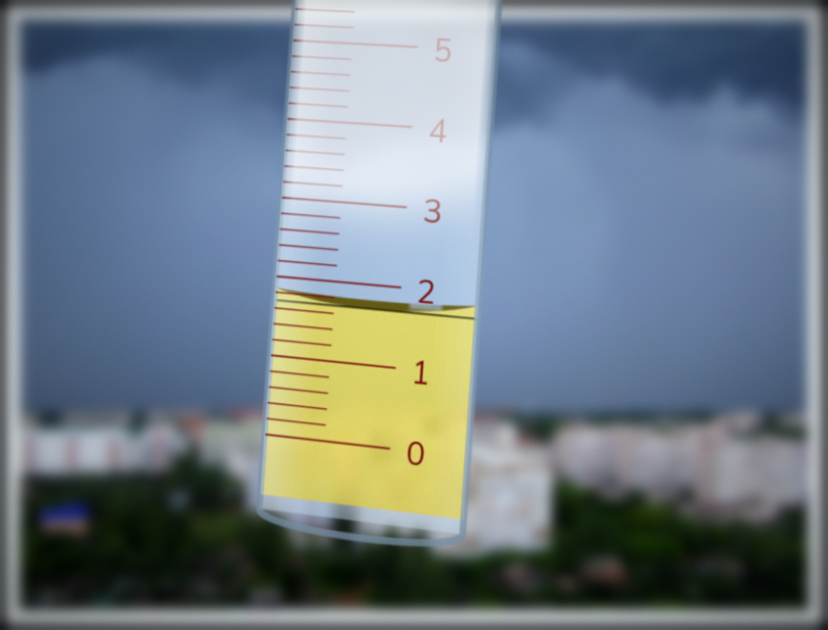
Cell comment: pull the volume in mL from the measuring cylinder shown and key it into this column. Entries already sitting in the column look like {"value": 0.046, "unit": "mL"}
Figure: {"value": 1.7, "unit": "mL"}
